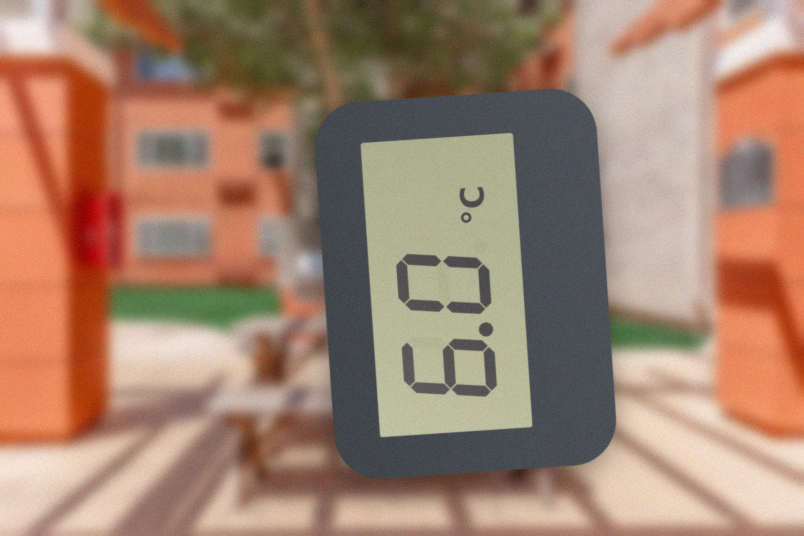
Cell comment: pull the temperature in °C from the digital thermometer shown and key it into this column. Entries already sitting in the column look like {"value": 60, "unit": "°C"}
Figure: {"value": 6.0, "unit": "°C"}
